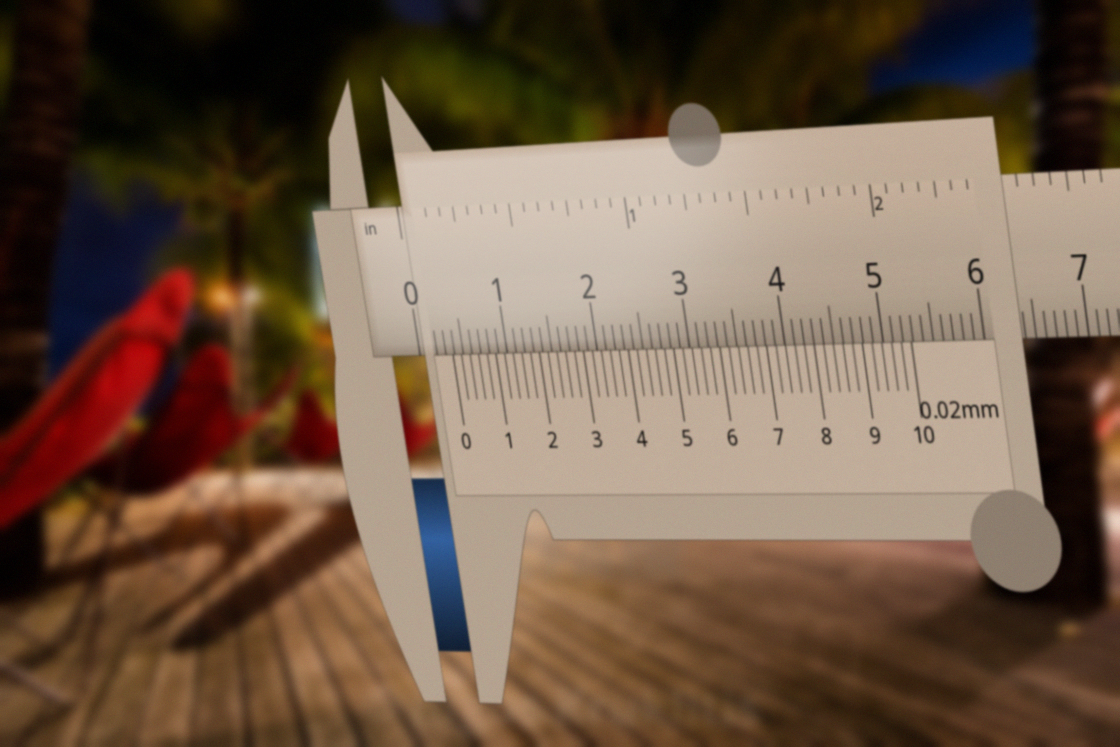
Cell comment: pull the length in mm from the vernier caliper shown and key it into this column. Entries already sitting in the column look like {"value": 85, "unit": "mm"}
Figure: {"value": 3.8, "unit": "mm"}
